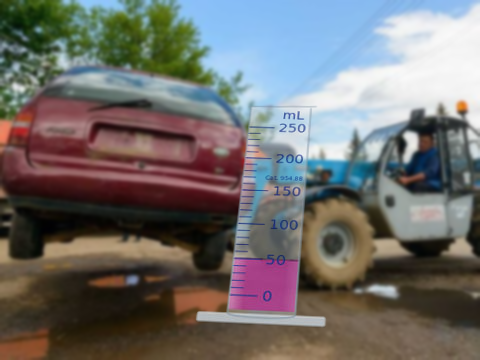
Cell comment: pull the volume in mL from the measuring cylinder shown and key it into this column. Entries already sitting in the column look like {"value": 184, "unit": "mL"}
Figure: {"value": 50, "unit": "mL"}
